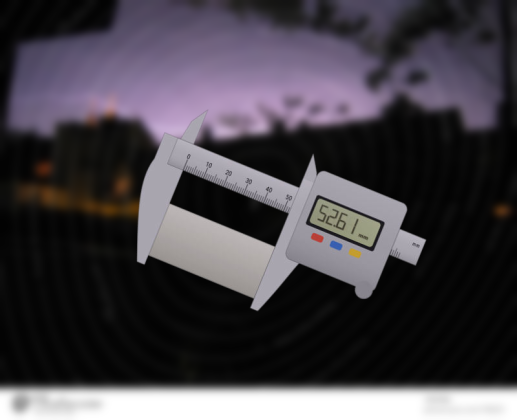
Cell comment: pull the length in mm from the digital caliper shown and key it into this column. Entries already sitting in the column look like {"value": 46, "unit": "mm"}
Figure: {"value": 52.61, "unit": "mm"}
